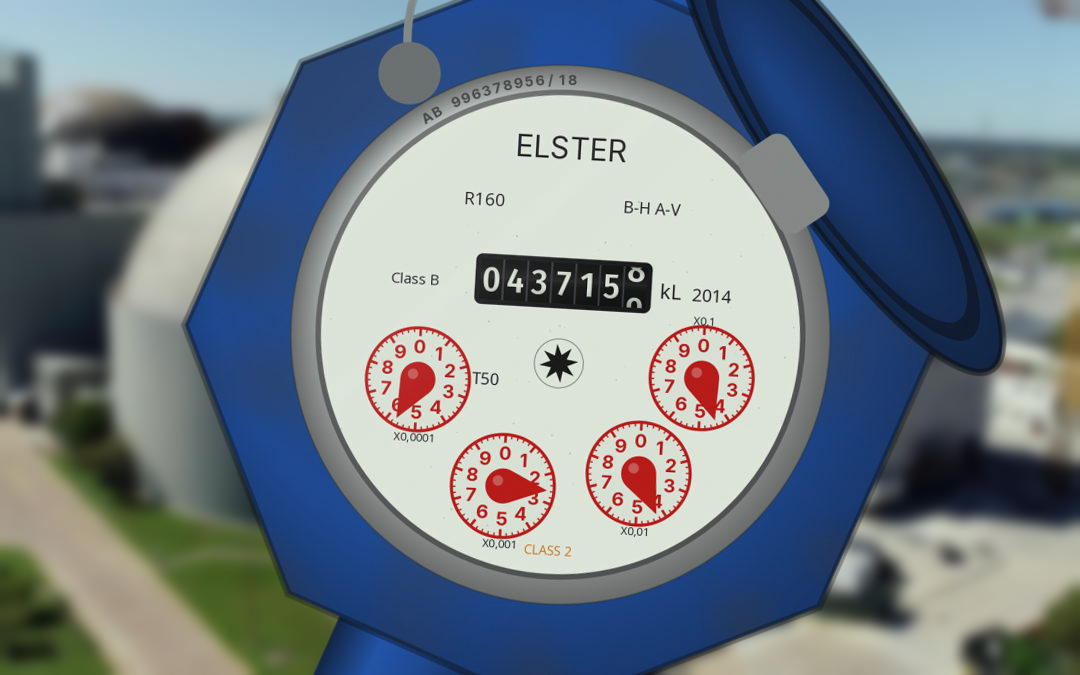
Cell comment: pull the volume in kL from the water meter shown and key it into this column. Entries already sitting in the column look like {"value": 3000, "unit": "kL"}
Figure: {"value": 437158.4425, "unit": "kL"}
